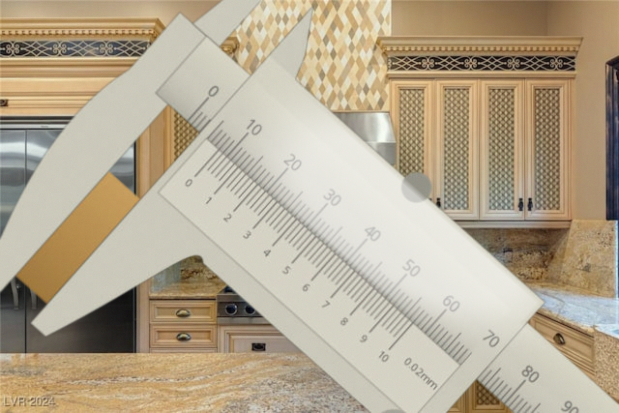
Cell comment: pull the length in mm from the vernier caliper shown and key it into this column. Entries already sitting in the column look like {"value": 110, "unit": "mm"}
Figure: {"value": 8.0, "unit": "mm"}
